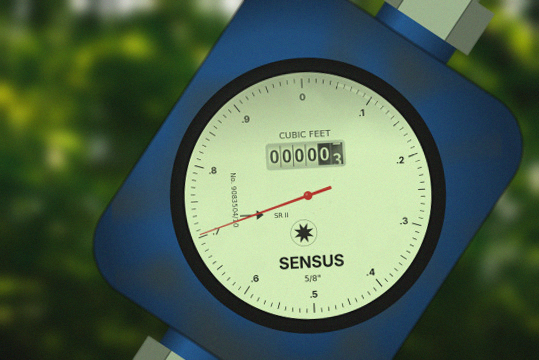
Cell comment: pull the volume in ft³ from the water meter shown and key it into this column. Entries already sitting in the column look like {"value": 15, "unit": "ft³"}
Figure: {"value": 2.70, "unit": "ft³"}
